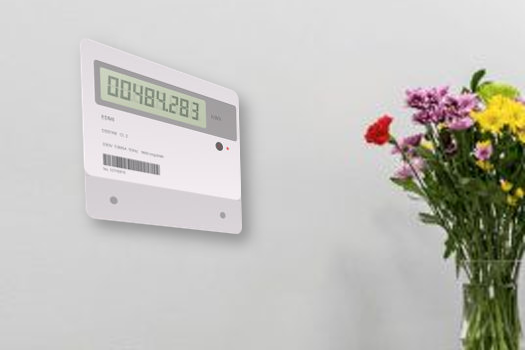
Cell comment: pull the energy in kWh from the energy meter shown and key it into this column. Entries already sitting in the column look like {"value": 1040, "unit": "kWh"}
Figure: {"value": 484.283, "unit": "kWh"}
